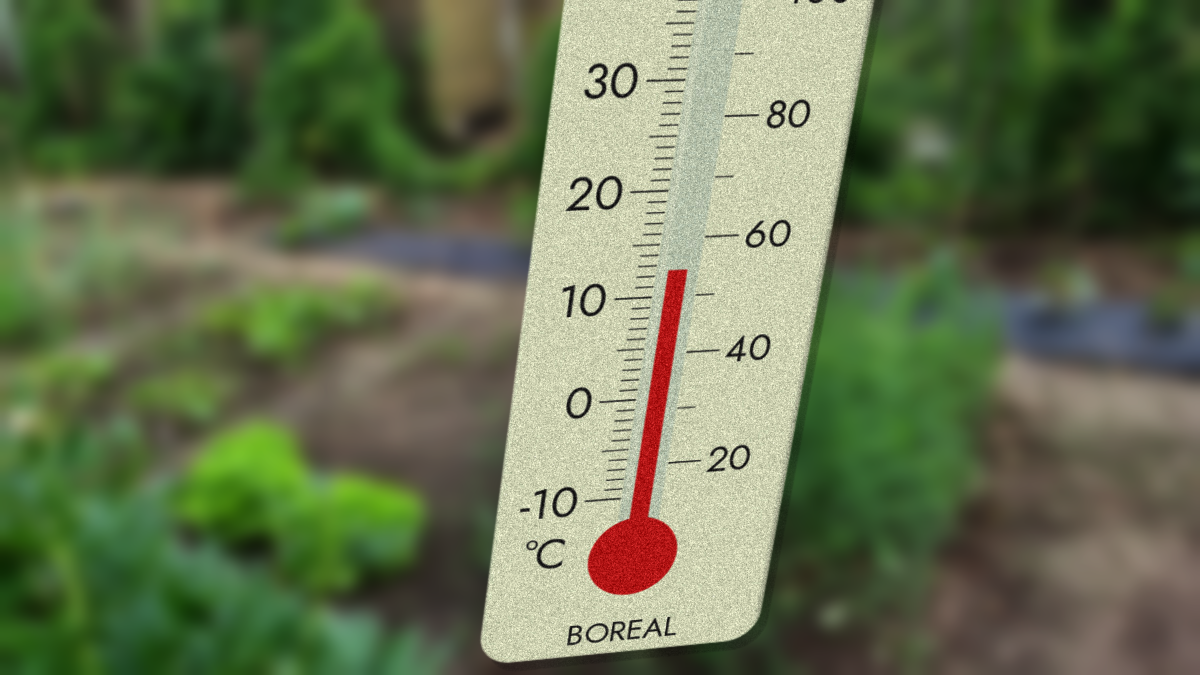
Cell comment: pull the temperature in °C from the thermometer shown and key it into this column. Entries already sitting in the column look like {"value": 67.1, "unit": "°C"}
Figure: {"value": 12.5, "unit": "°C"}
